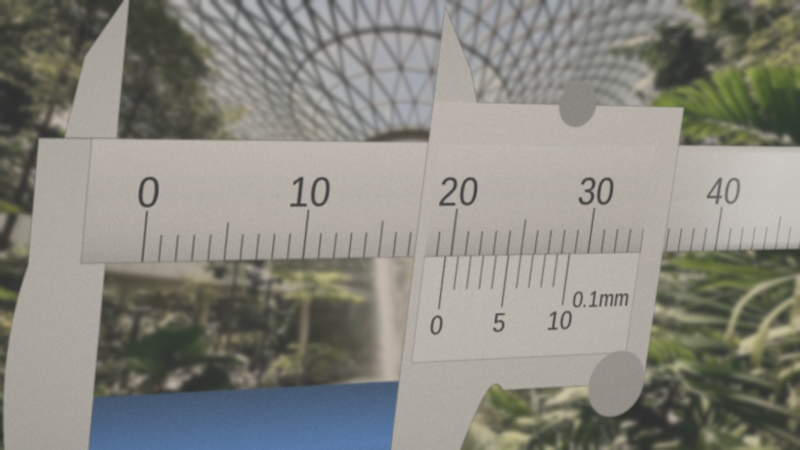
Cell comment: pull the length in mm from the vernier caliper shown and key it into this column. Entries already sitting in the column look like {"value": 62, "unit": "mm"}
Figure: {"value": 19.6, "unit": "mm"}
